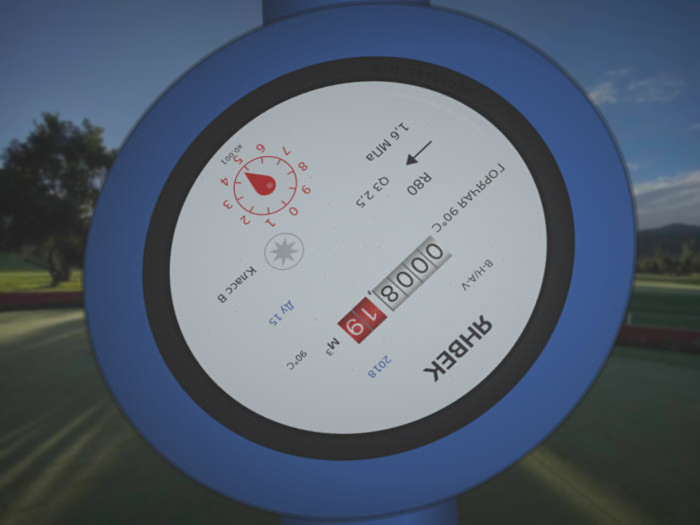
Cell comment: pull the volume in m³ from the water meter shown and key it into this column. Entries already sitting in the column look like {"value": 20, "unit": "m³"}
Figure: {"value": 8.194, "unit": "m³"}
